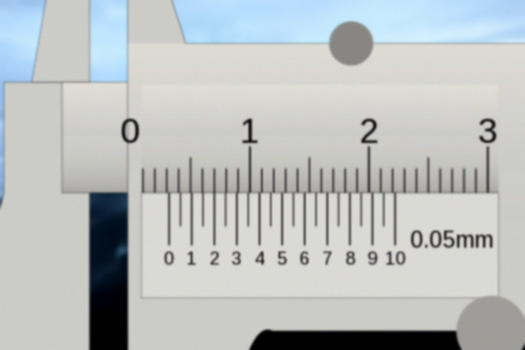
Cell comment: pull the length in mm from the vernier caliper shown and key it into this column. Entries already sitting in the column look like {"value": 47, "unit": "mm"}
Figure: {"value": 3.2, "unit": "mm"}
